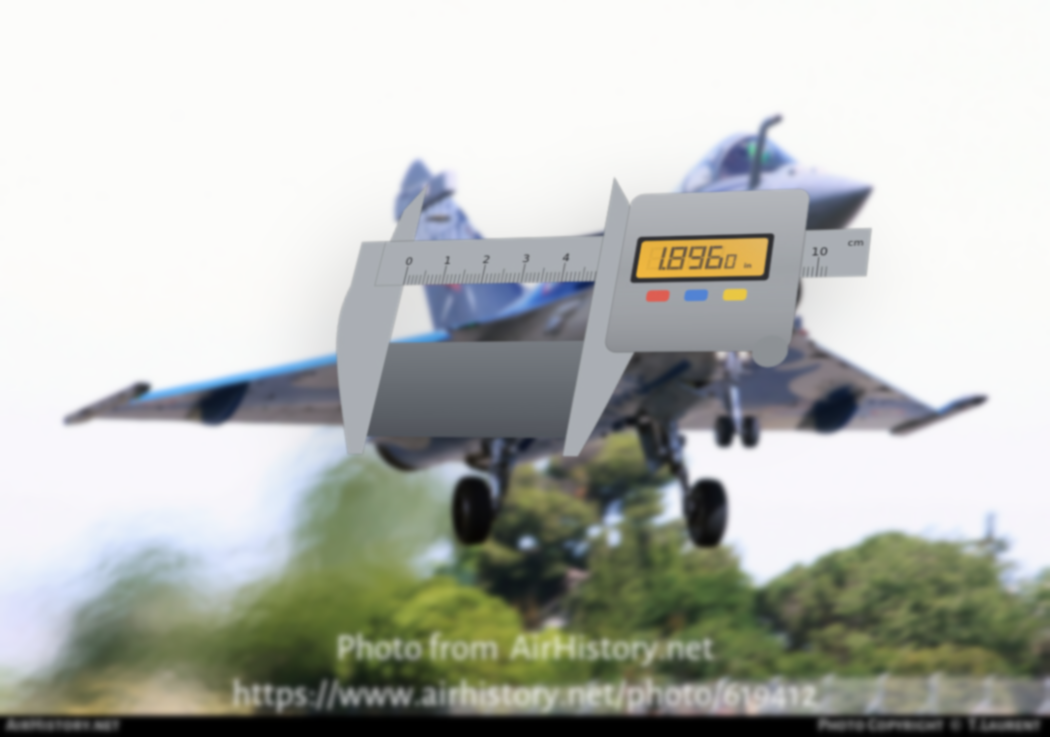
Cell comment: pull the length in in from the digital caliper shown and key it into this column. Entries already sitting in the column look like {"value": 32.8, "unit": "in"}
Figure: {"value": 1.8960, "unit": "in"}
